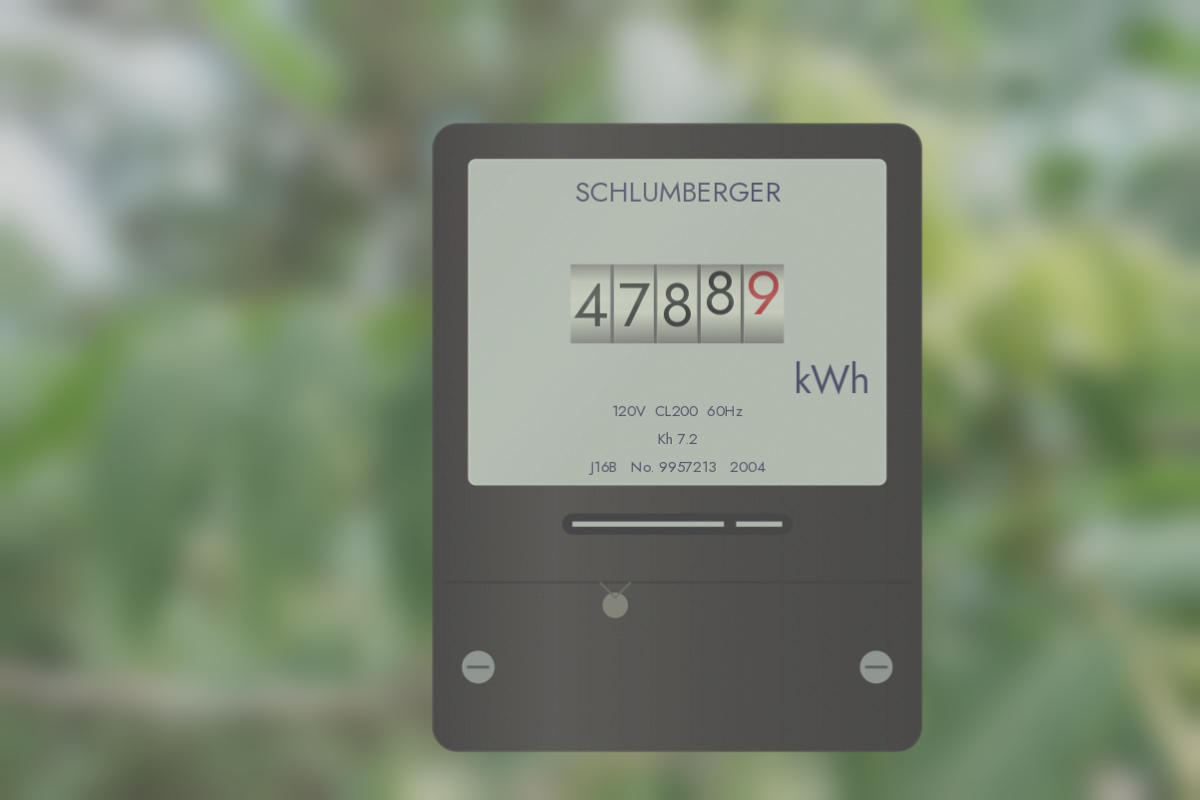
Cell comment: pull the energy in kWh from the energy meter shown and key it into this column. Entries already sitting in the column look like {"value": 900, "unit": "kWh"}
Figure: {"value": 4788.9, "unit": "kWh"}
